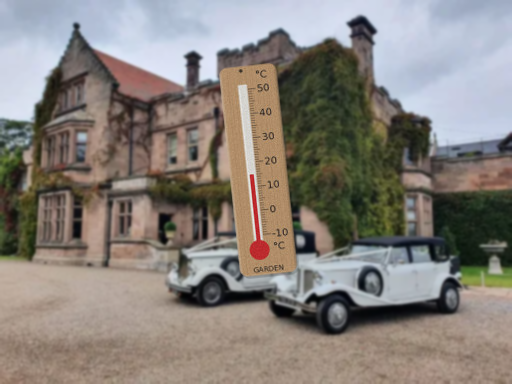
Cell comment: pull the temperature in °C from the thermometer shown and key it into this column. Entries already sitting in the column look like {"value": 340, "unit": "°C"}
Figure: {"value": 15, "unit": "°C"}
